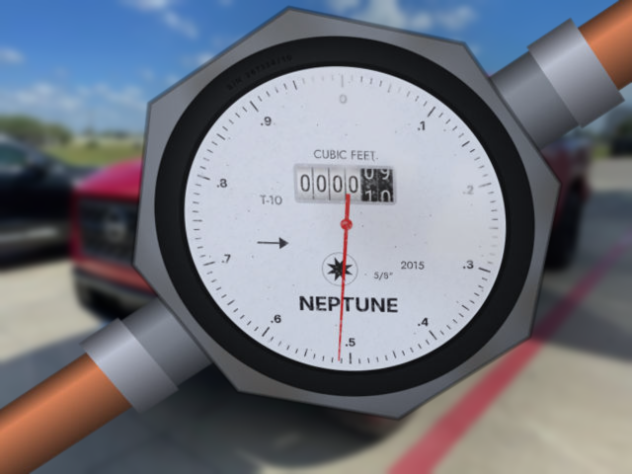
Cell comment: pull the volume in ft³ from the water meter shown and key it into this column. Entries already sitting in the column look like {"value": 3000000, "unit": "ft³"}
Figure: {"value": 9.51, "unit": "ft³"}
